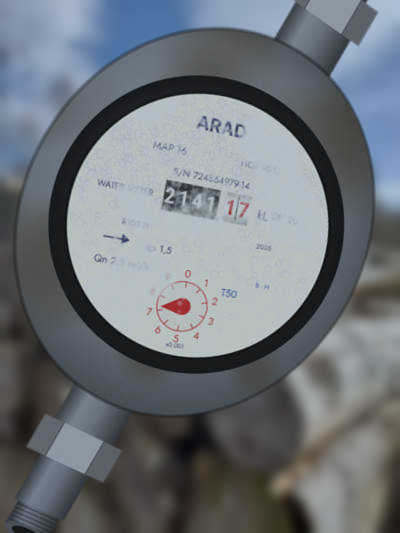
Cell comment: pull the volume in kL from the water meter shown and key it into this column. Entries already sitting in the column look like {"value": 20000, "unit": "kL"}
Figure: {"value": 2141.177, "unit": "kL"}
